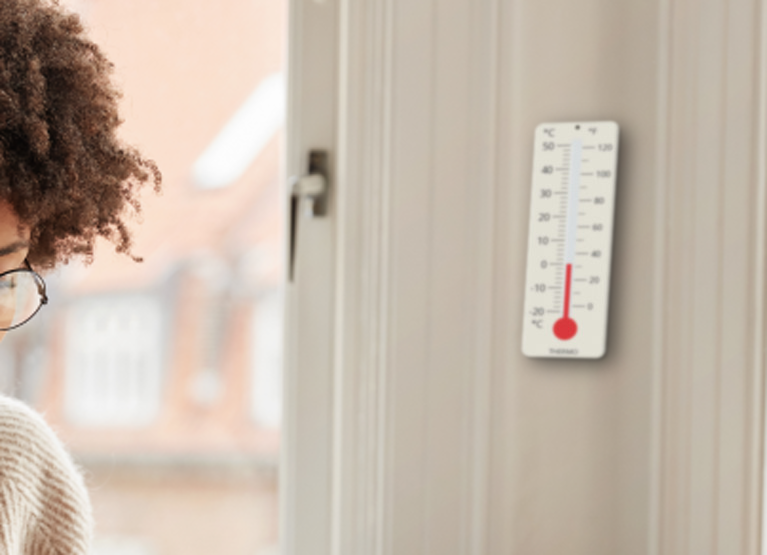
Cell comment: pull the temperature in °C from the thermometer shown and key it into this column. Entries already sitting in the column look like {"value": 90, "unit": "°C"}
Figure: {"value": 0, "unit": "°C"}
